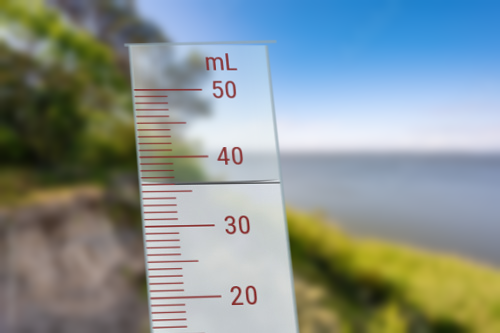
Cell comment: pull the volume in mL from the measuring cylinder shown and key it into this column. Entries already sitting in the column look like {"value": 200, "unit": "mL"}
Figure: {"value": 36, "unit": "mL"}
